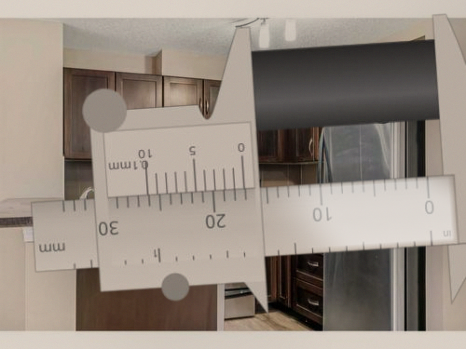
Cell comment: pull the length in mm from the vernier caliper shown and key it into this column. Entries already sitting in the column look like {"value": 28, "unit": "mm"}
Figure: {"value": 17.1, "unit": "mm"}
